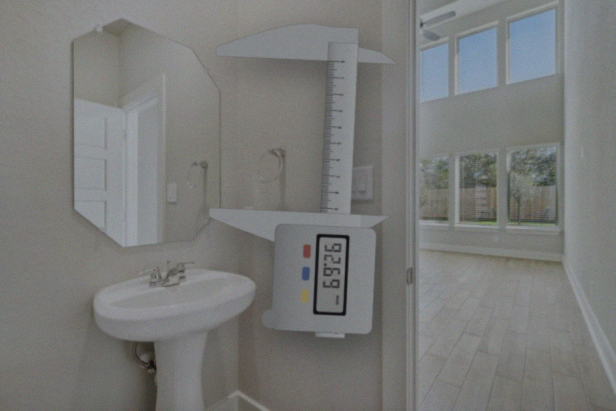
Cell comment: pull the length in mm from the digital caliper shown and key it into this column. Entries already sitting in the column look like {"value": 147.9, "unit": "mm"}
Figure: {"value": 92.69, "unit": "mm"}
